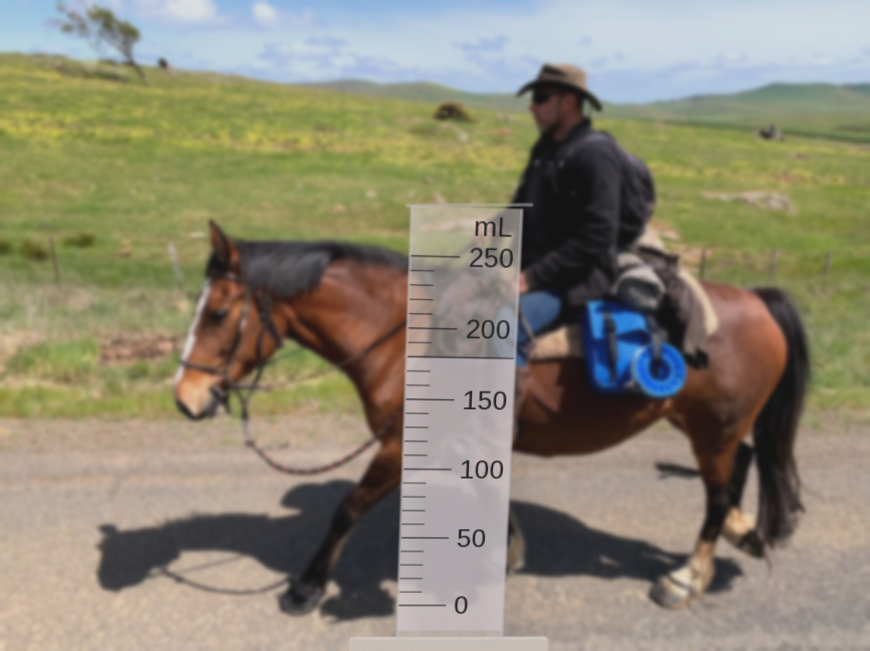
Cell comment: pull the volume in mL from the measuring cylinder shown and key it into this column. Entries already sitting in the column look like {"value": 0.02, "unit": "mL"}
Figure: {"value": 180, "unit": "mL"}
